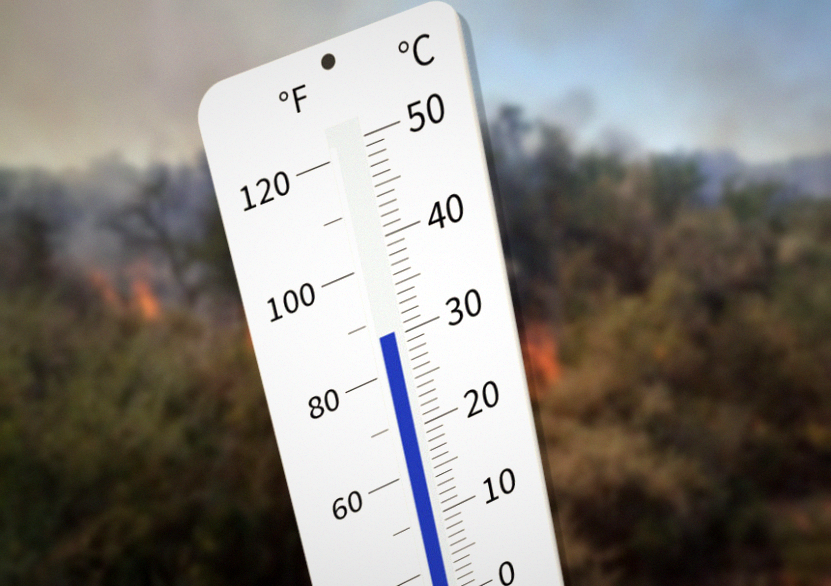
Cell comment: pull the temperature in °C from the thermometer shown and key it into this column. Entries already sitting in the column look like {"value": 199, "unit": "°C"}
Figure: {"value": 30.5, "unit": "°C"}
